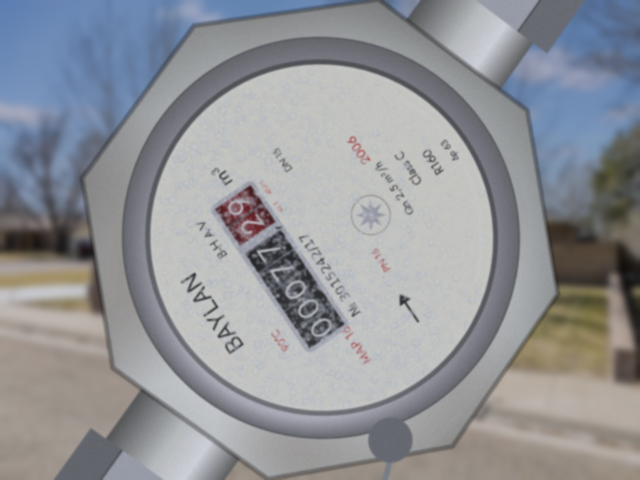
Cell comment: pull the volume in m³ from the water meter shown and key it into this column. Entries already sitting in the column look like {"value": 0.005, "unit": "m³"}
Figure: {"value": 77.29, "unit": "m³"}
